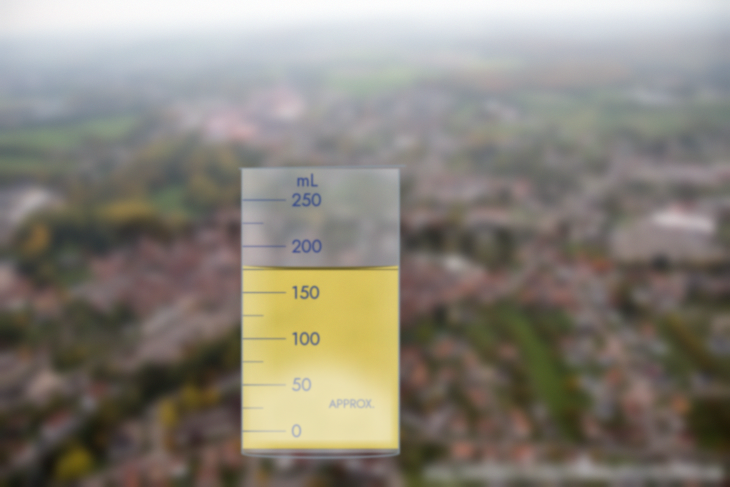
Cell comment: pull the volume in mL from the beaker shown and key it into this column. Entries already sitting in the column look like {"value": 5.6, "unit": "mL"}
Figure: {"value": 175, "unit": "mL"}
